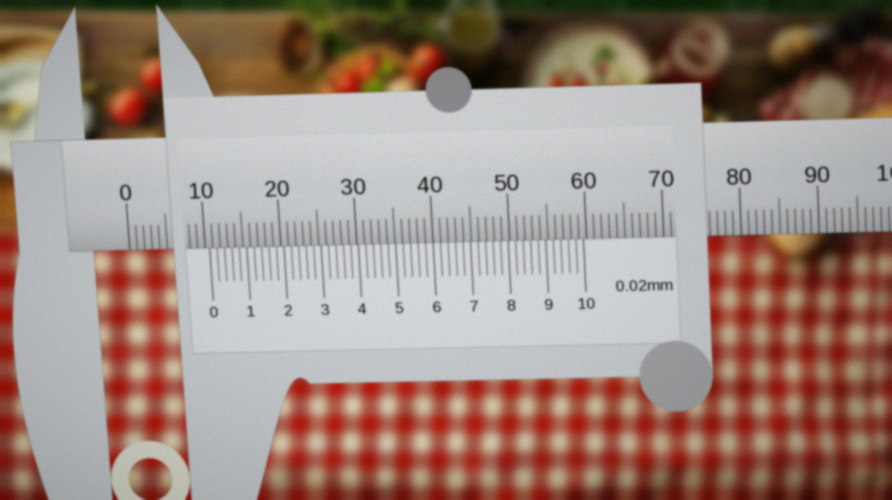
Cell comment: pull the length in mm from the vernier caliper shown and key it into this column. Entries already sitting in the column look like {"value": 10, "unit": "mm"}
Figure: {"value": 10.6, "unit": "mm"}
